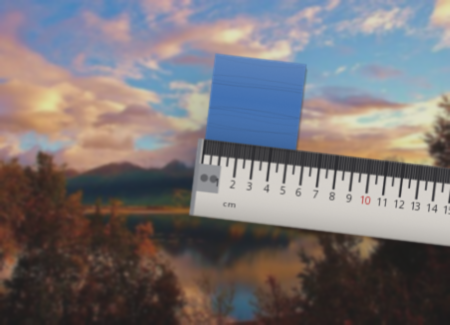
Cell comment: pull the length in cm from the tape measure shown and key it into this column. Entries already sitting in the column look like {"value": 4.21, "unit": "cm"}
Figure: {"value": 5.5, "unit": "cm"}
